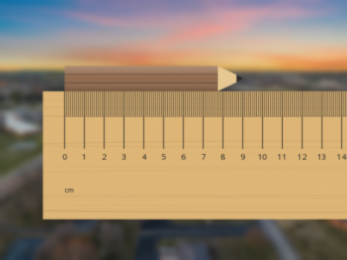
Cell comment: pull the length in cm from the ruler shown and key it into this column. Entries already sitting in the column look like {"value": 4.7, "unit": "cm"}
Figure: {"value": 9, "unit": "cm"}
